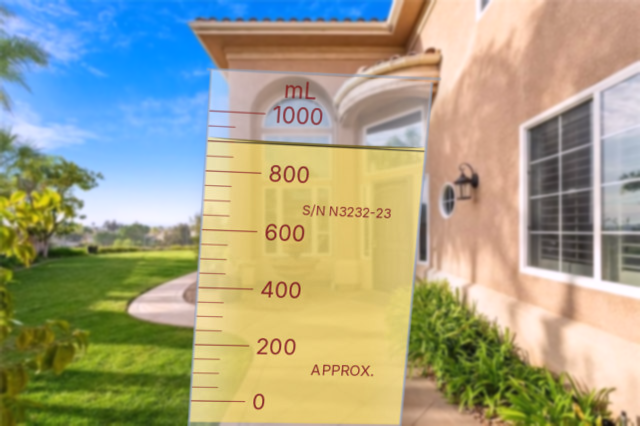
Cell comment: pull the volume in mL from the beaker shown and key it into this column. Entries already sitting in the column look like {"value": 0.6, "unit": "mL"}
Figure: {"value": 900, "unit": "mL"}
